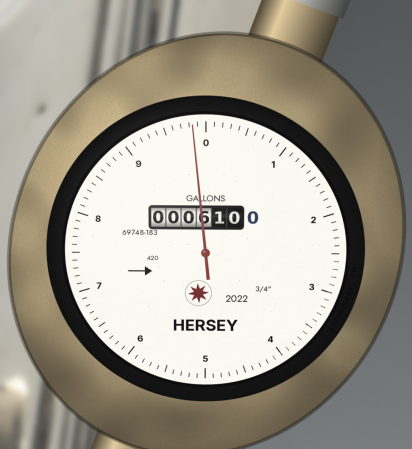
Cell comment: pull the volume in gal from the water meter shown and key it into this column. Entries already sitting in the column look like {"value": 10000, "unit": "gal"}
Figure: {"value": 6099.8, "unit": "gal"}
